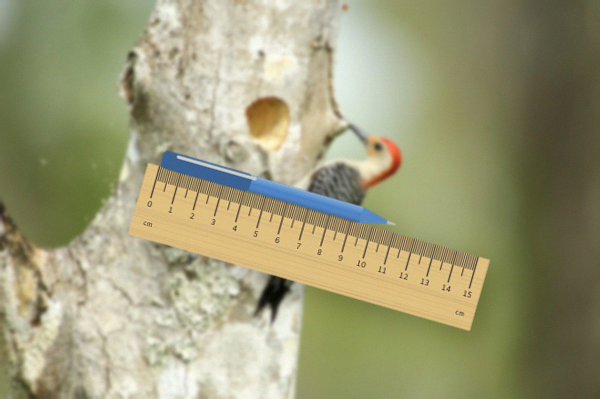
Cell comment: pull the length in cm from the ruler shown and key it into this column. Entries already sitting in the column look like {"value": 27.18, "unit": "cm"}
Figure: {"value": 11, "unit": "cm"}
